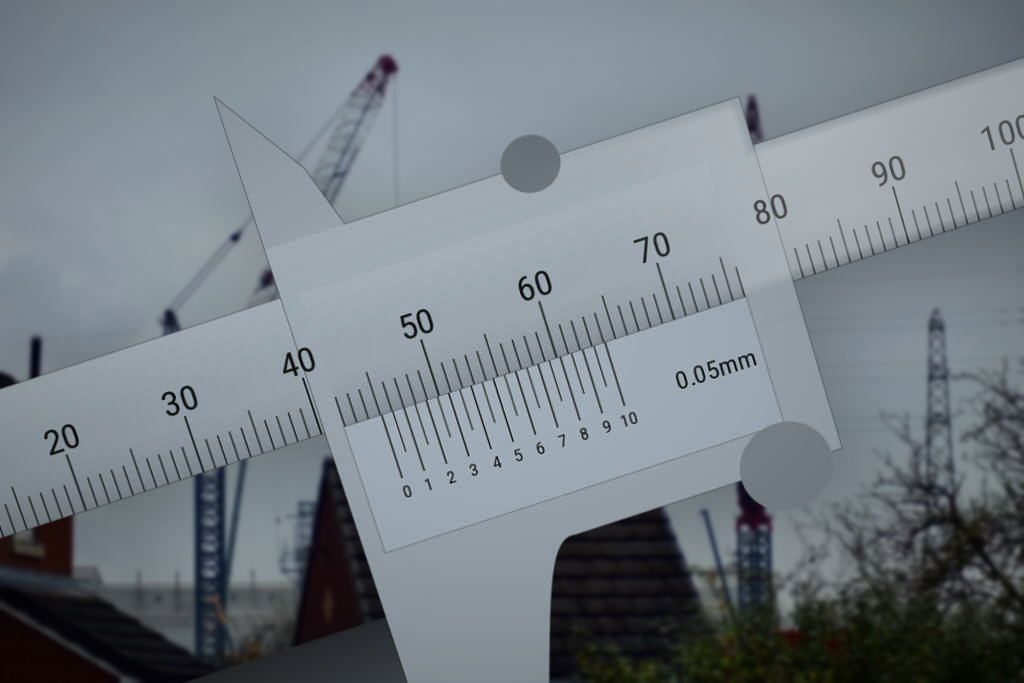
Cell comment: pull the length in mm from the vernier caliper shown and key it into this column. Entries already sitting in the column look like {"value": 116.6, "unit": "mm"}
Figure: {"value": 45.1, "unit": "mm"}
